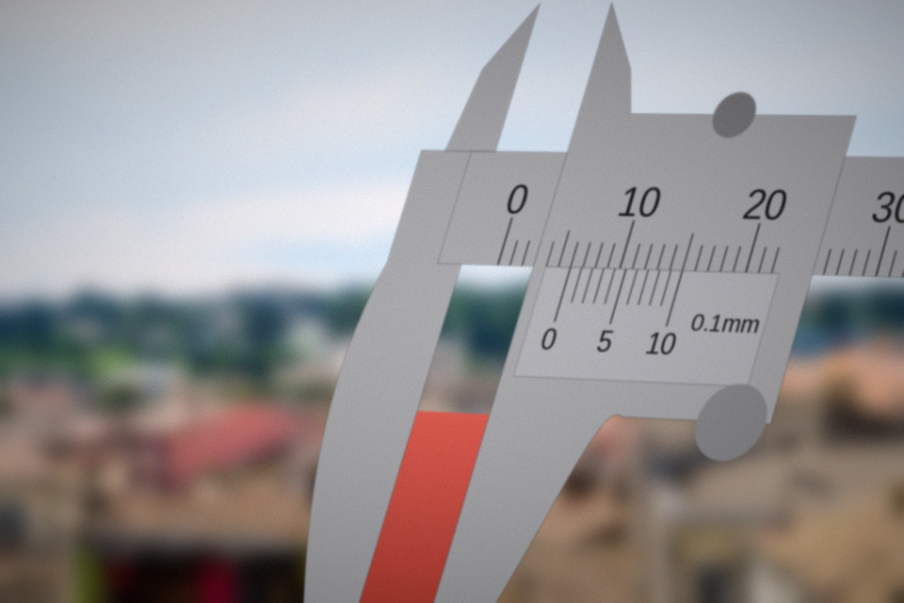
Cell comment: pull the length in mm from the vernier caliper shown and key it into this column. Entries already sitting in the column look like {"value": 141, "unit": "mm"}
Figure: {"value": 6.0, "unit": "mm"}
